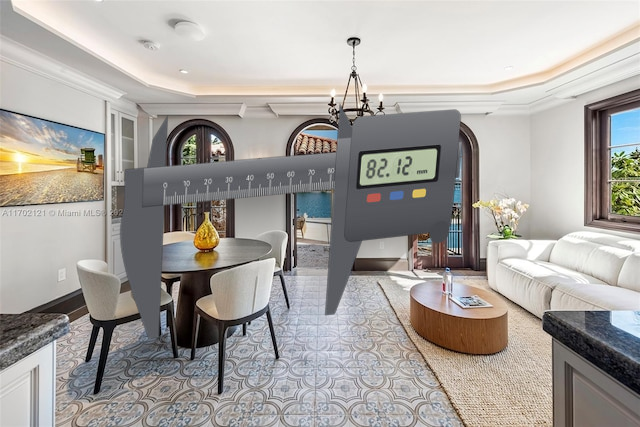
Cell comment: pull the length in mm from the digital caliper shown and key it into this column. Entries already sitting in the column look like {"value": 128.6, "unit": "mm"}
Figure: {"value": 82.12, "unit": "mm"}
